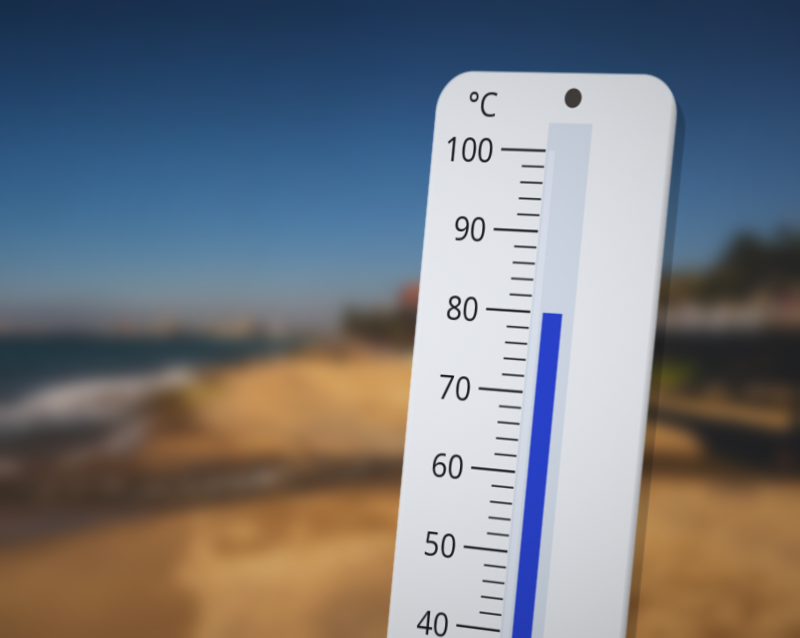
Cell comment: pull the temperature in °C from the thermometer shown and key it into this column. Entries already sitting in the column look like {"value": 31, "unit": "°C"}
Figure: {"value": 80, "unit": "°C"}
